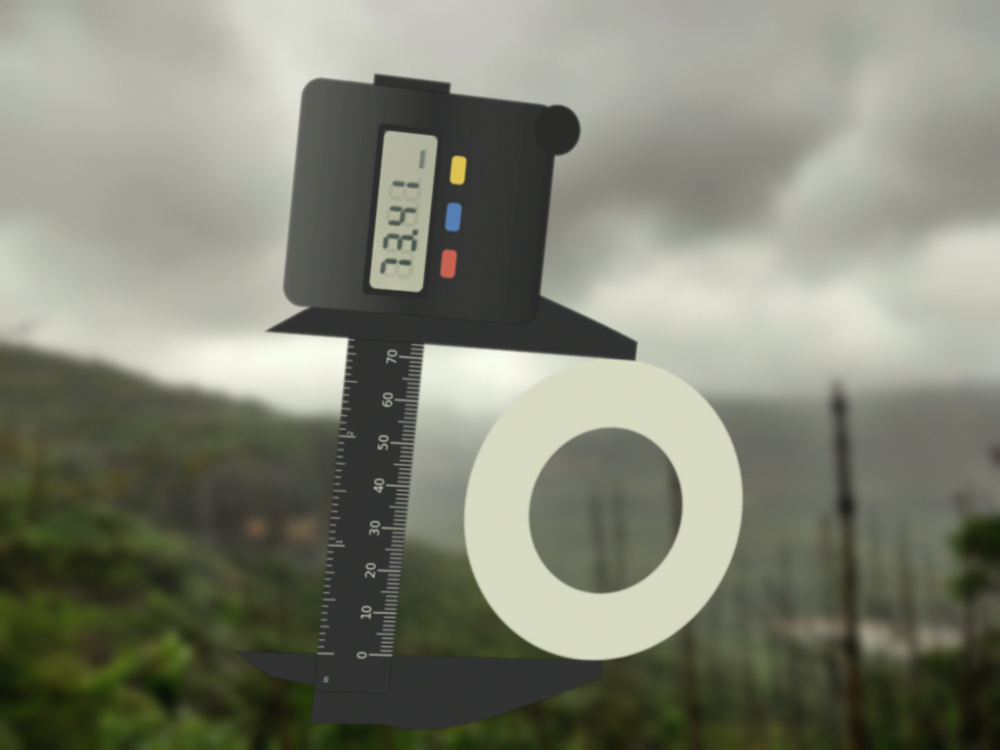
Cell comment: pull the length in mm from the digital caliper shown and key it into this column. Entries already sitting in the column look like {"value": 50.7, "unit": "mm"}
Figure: {"value": 73.41, "unit": "mm"}
